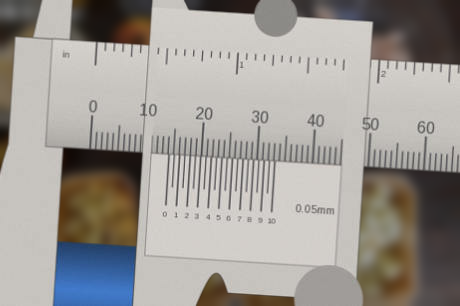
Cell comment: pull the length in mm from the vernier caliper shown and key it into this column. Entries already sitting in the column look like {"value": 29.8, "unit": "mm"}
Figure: {"value": 14.2, "unit": "mm"}
